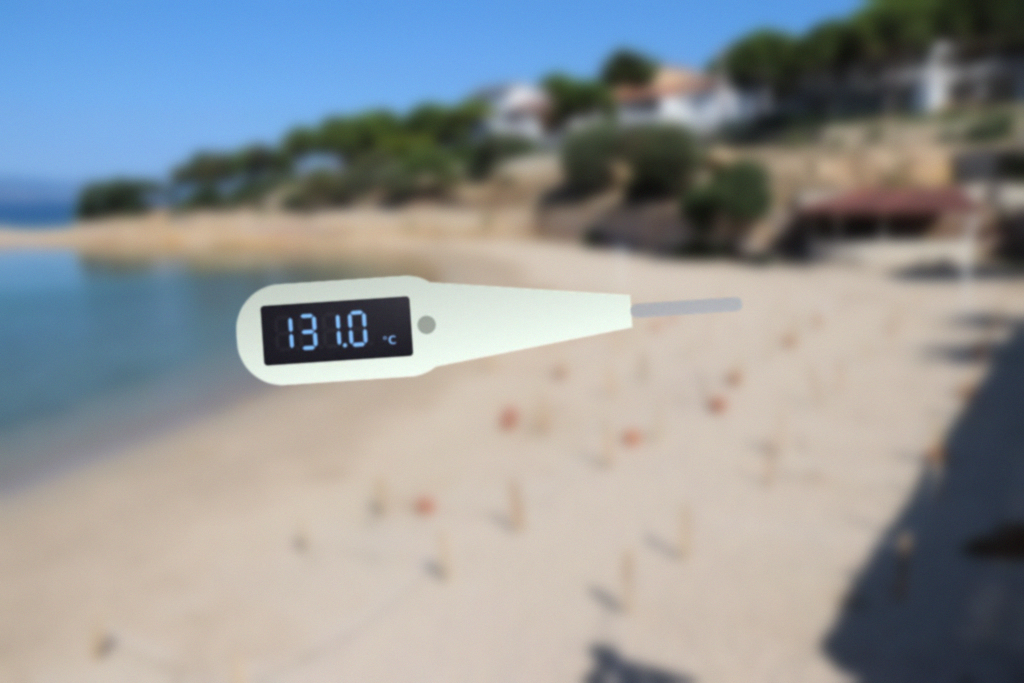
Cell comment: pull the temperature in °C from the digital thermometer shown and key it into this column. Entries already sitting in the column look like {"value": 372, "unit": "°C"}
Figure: {"value": 131.0, "unit": "°C"}
